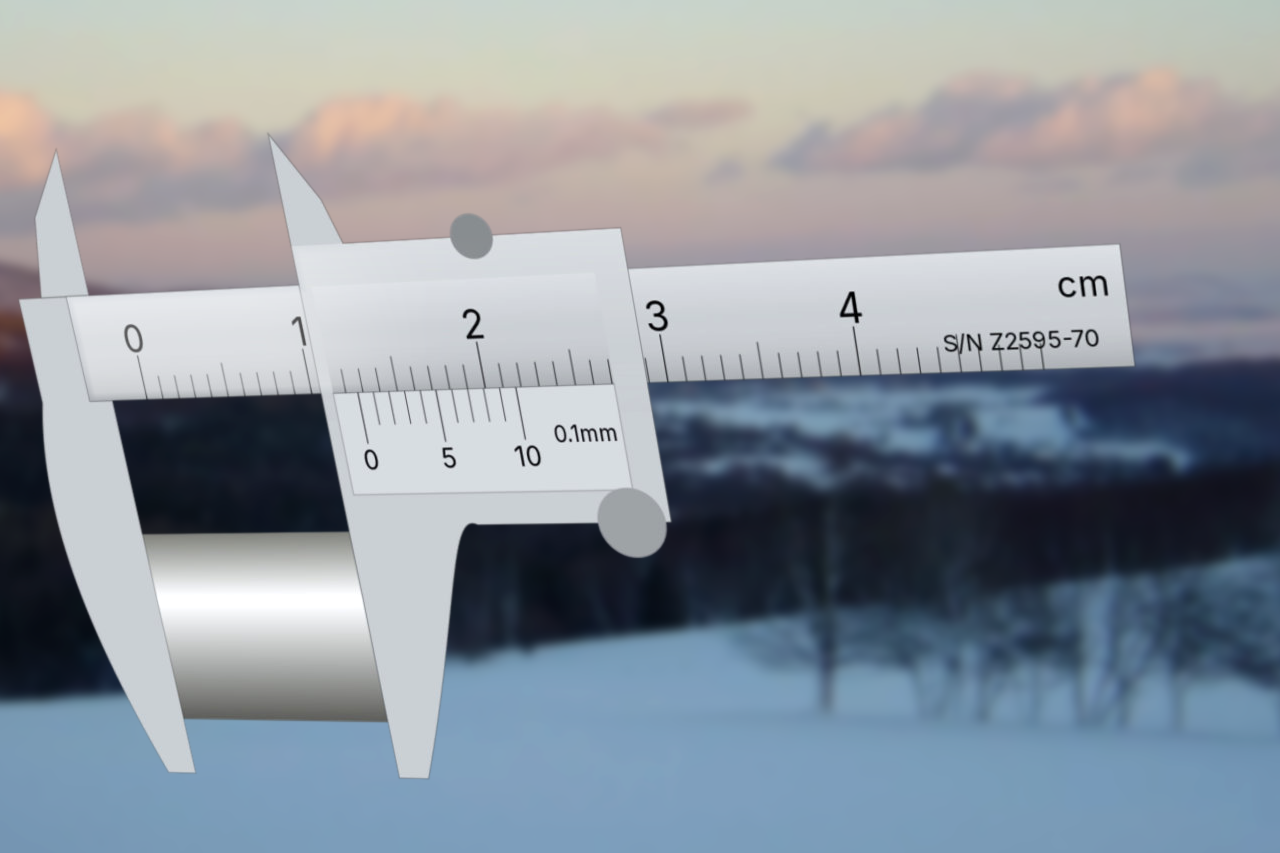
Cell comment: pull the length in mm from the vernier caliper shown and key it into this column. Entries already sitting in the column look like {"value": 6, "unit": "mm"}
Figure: {"value": 12.7, "unit": "mm"}
